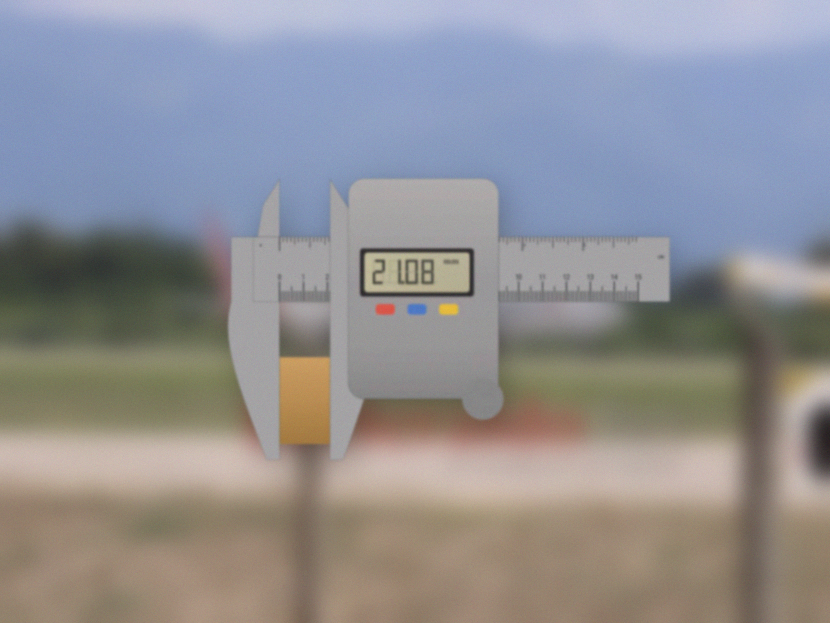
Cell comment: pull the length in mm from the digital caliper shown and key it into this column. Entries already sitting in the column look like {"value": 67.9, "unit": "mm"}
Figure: {"value": 21.08, "unit": "mm"}
